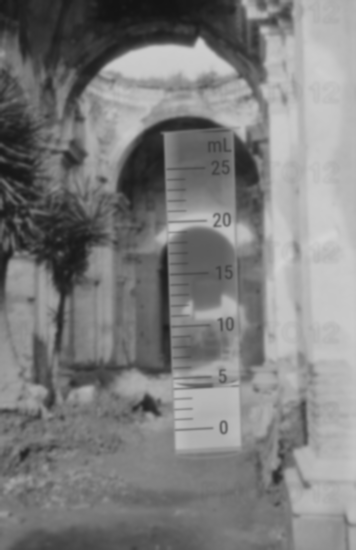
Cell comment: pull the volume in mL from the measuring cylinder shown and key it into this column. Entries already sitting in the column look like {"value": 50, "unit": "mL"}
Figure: {"value": 4, "unit": "mL"}
